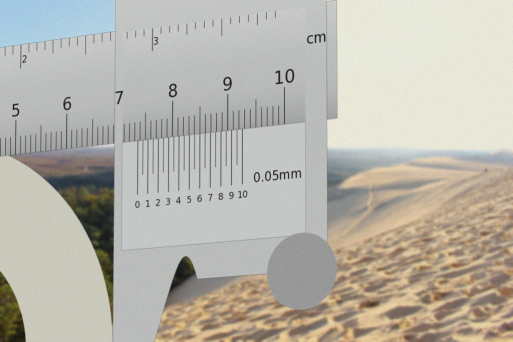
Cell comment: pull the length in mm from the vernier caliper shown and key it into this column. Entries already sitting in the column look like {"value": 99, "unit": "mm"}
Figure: {"value": 73.6, "unit": "mm"}
